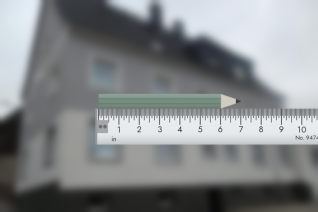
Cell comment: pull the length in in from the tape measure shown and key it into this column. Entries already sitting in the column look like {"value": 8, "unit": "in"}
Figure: {"value": 7, "unit": "in"}
